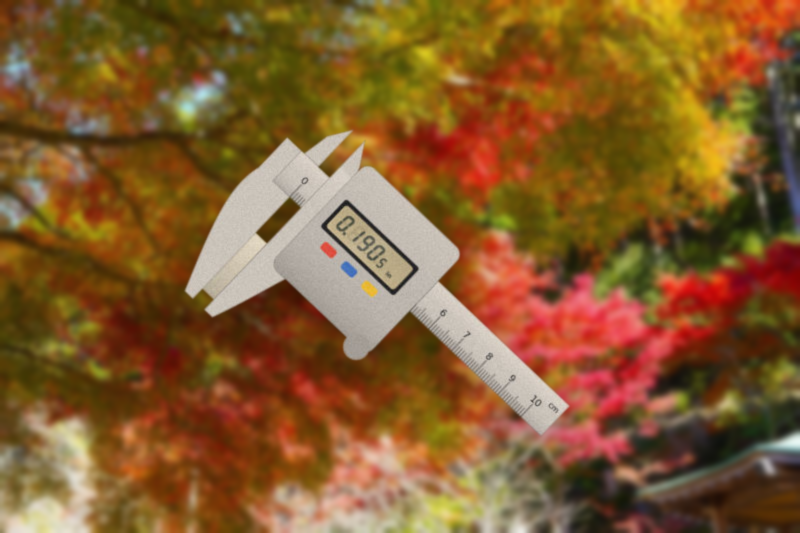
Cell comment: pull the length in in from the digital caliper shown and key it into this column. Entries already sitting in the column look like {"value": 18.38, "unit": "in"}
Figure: {"value": 0.1905, "unit": "in"}
